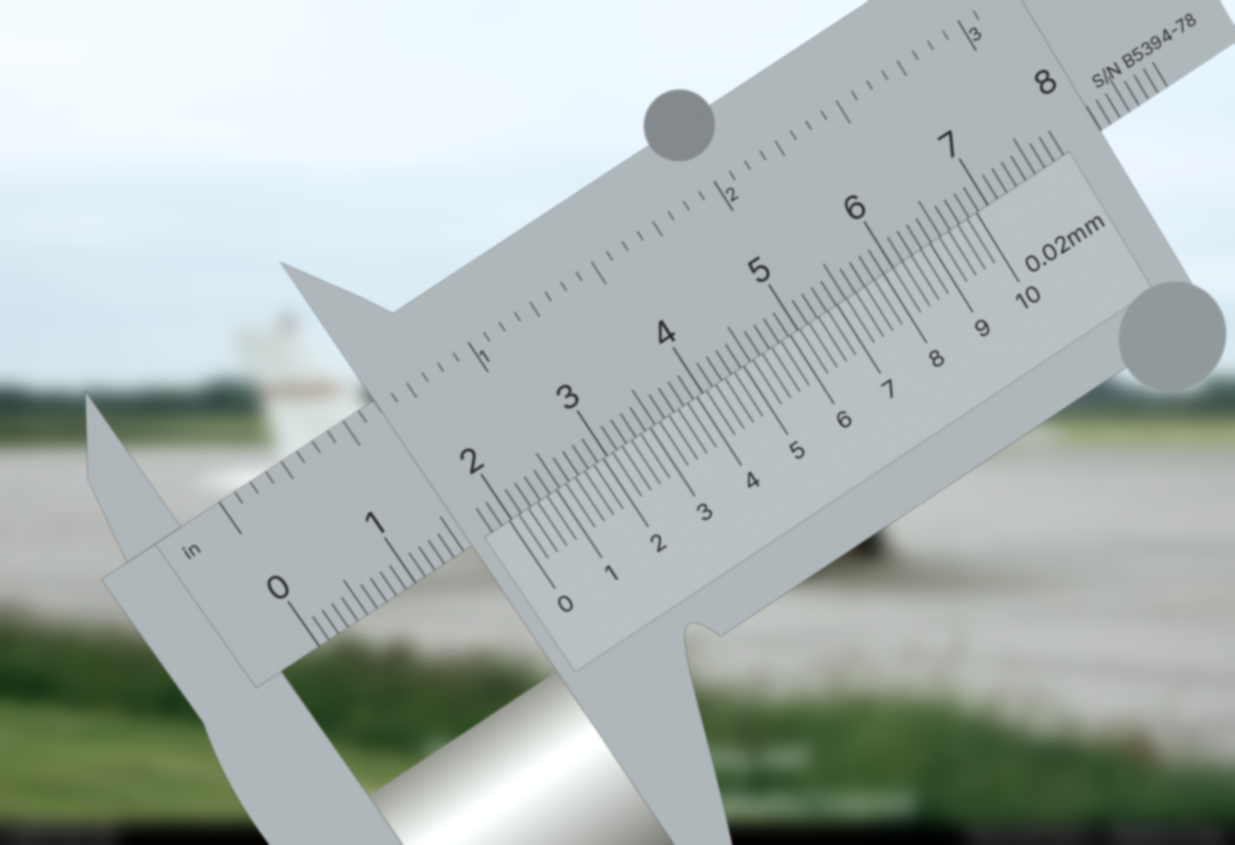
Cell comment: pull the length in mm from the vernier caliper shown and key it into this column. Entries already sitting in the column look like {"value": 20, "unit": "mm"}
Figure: {"value": 19.8, "unit": "mm"}
